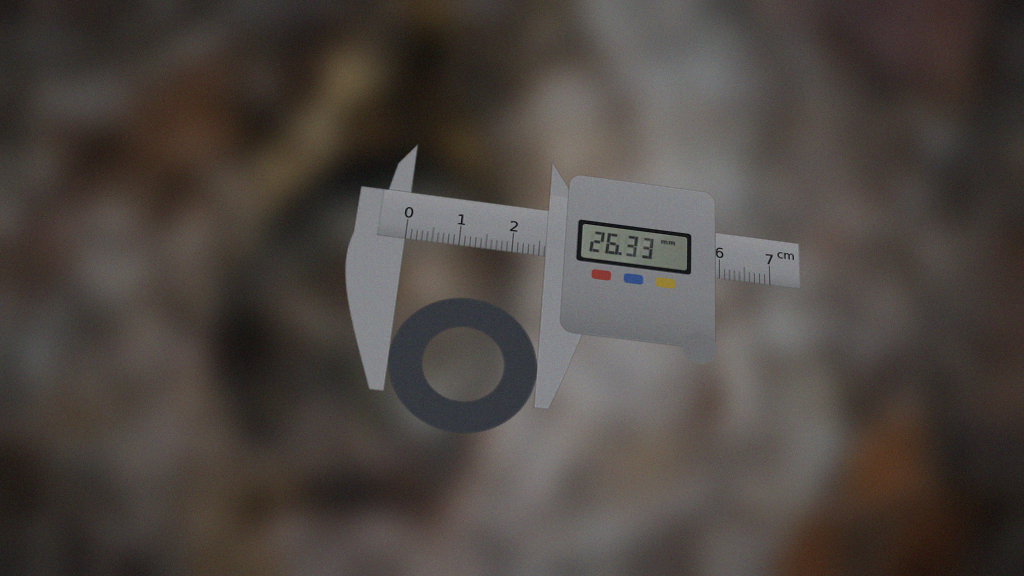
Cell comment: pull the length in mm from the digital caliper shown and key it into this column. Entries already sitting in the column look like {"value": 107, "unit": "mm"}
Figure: {"value": 26.33, "unit": "mm"}
